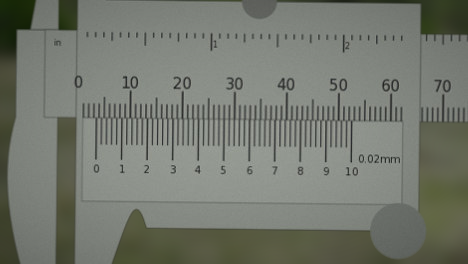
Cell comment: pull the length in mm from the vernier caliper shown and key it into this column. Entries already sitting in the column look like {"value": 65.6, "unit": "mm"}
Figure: {"value": 3.5, "unit": "mm"}
